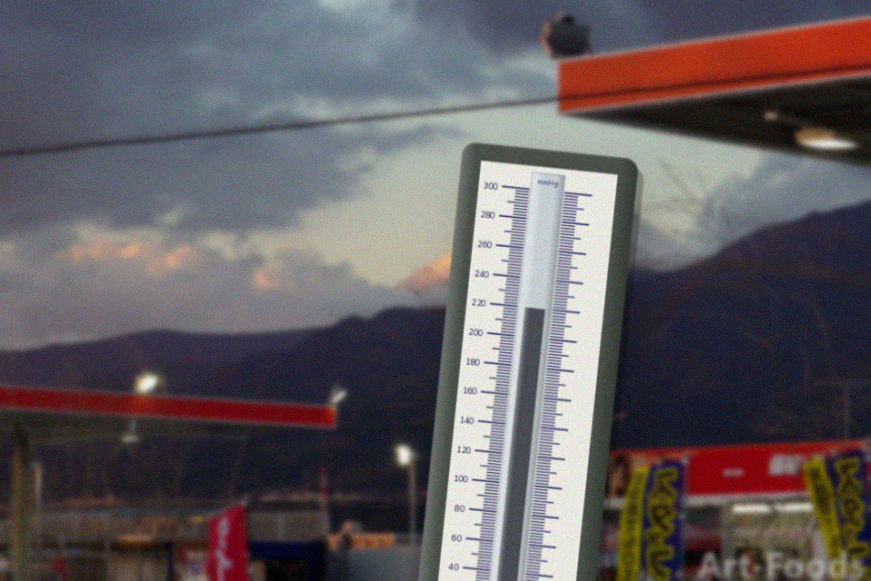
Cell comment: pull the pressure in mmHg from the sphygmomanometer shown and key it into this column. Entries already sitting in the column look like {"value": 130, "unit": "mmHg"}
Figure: {"value": 220, "unit": "mmHg"}
